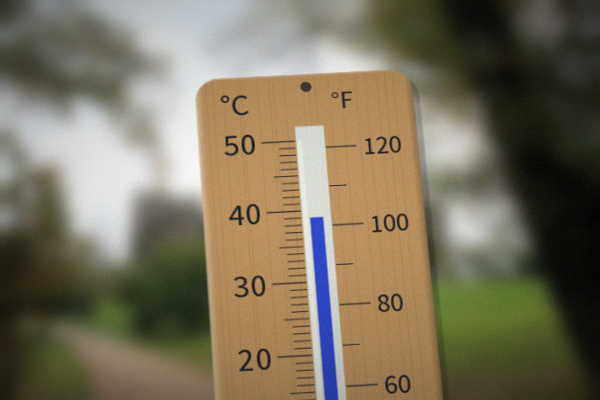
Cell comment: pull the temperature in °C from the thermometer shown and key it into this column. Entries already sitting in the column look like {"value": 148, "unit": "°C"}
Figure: {"value": 39, "unit": "°C"}
